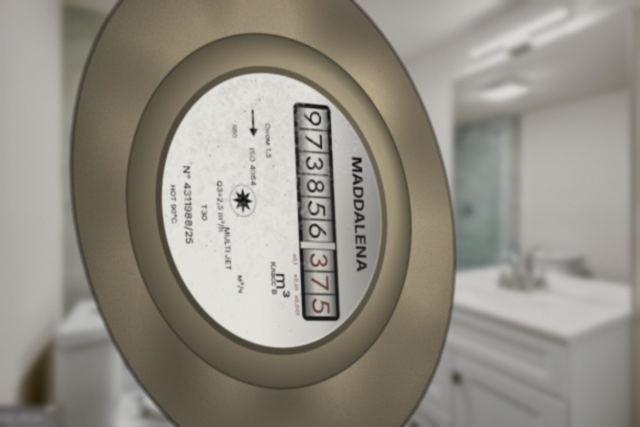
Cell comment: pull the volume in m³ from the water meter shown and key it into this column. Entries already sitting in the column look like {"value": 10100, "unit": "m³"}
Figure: {"value": 973856.375, "unit": "m³"}
